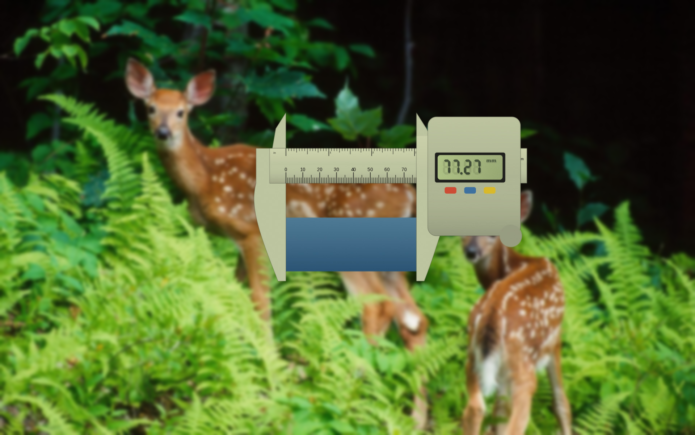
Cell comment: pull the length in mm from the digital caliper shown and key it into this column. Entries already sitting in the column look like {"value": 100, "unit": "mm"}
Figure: {"value": 77.27, "unit": "mm"}
